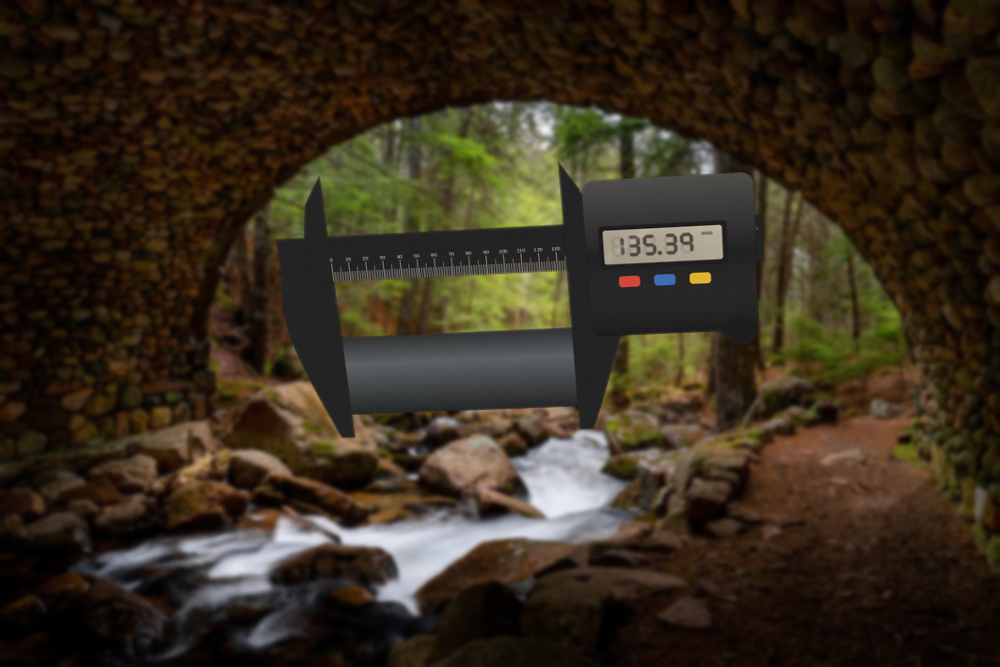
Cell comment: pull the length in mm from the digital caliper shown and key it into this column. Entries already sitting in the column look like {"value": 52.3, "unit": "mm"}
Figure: {"value": 135.39, "unit": "mm"}
